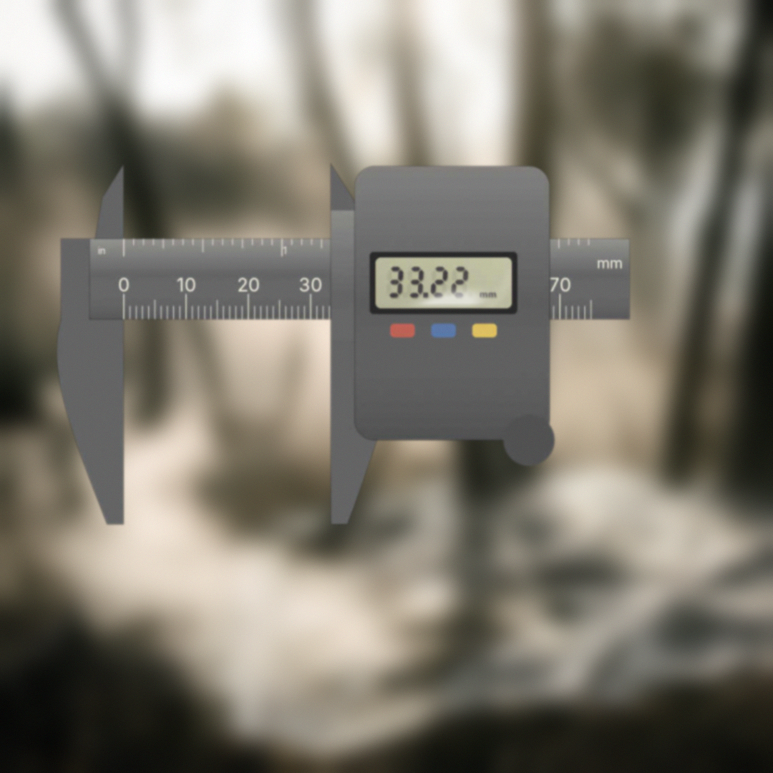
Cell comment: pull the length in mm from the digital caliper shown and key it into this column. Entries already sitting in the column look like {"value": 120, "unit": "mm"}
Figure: {"value": 33.22, "unit": "mm"}
